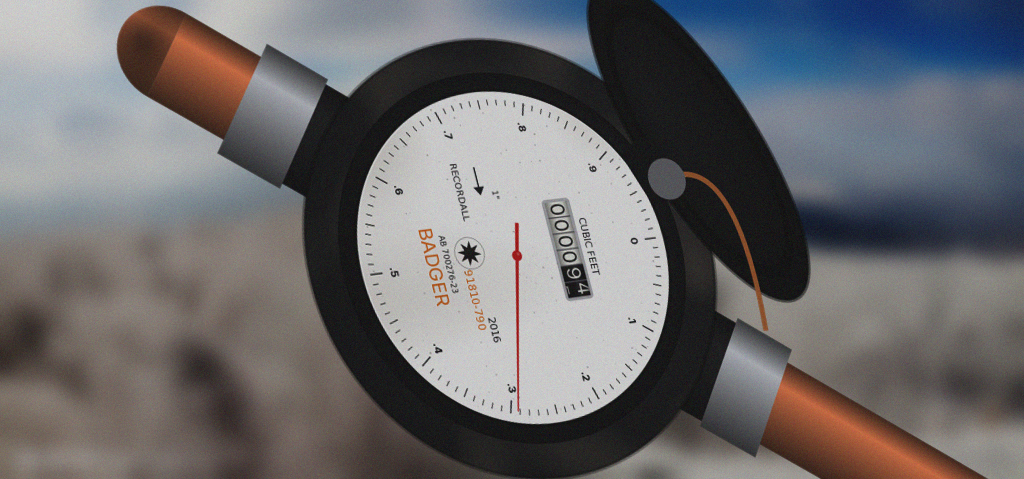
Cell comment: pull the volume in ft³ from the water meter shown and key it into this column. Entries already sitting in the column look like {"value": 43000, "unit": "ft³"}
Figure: {"value": 94.29, "unit": "ft³"}
